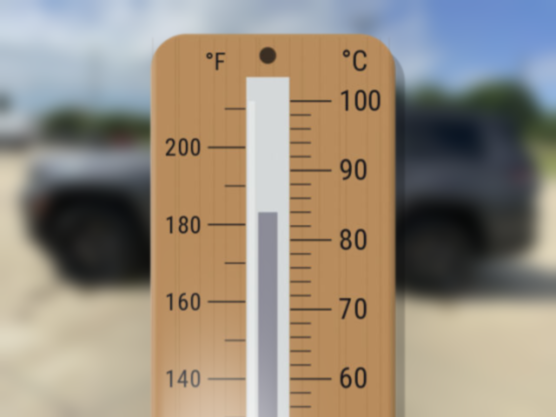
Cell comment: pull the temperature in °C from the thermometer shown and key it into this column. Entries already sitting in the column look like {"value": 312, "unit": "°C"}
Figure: {"value": 84, "unit": "°C"}
